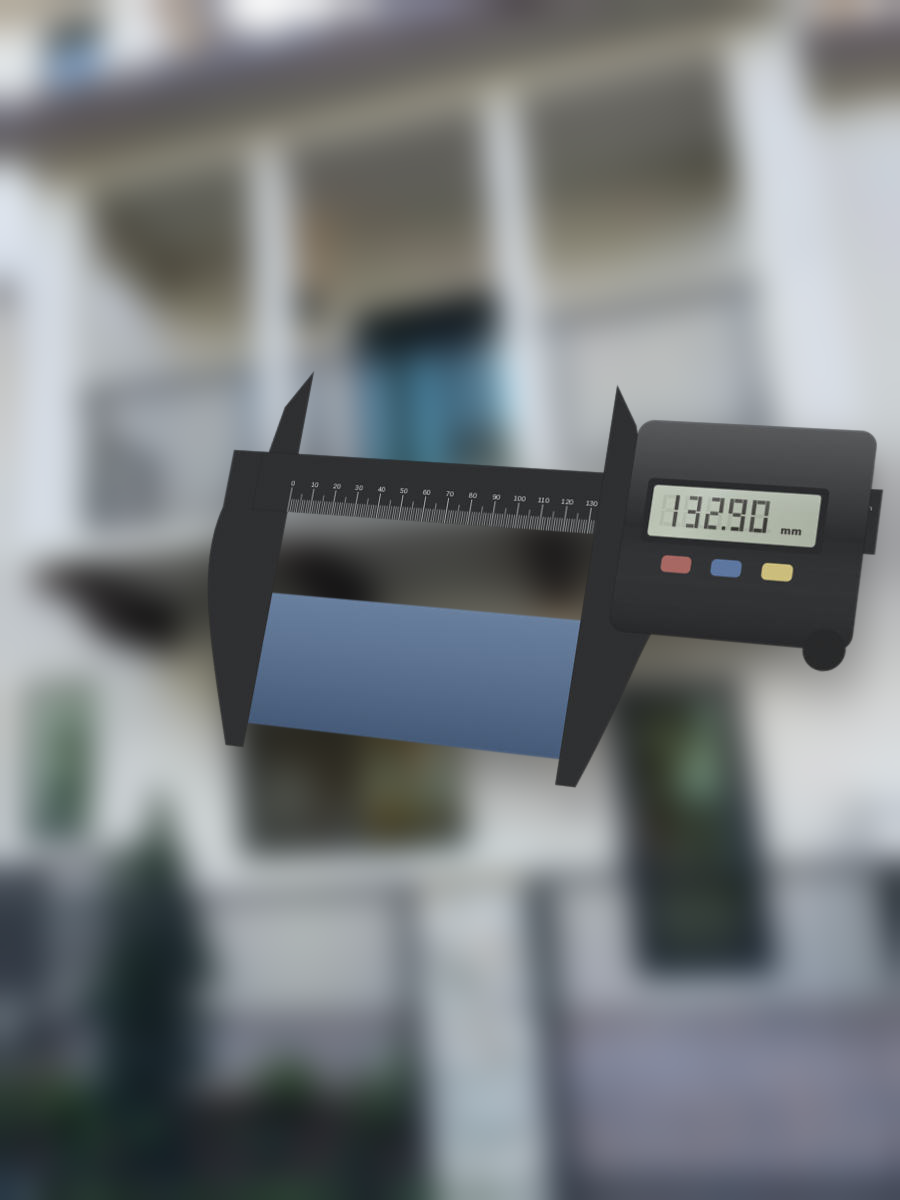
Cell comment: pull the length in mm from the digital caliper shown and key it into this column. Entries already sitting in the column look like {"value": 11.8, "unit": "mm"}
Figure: {"value": 132.90, "unit": "mm"}
